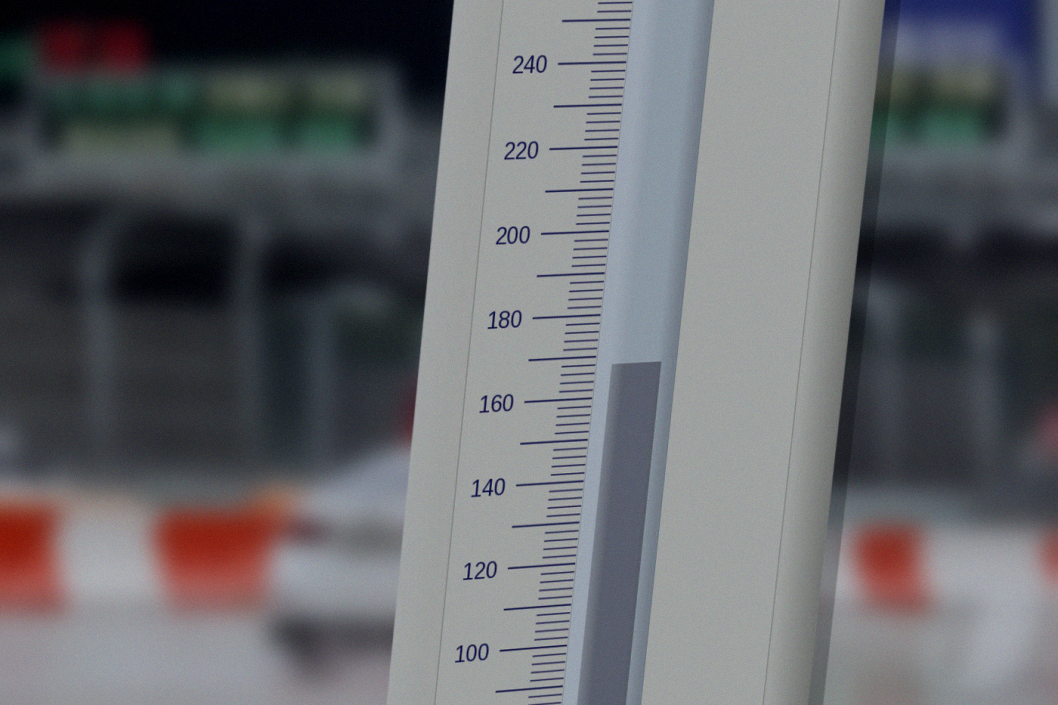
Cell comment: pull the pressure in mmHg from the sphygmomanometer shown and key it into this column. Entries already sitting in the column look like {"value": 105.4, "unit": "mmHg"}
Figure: {"value": 168, "unit": "mmHg"}
